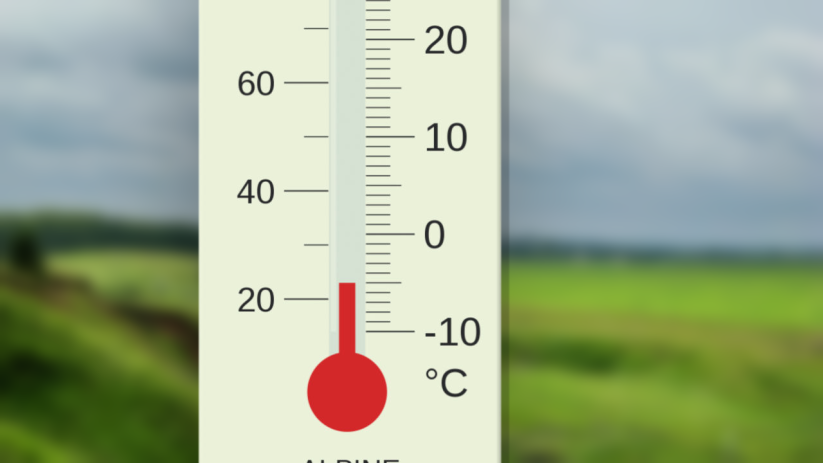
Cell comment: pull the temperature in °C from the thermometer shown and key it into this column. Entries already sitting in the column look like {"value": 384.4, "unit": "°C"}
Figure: {"value": -5, "unit": "°C"}
